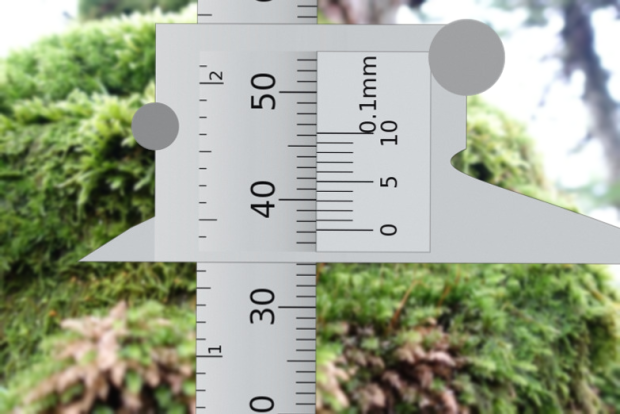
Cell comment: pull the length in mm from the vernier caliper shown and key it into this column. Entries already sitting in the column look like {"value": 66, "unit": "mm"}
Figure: {"value": 37.2, "unit": "mm"}
